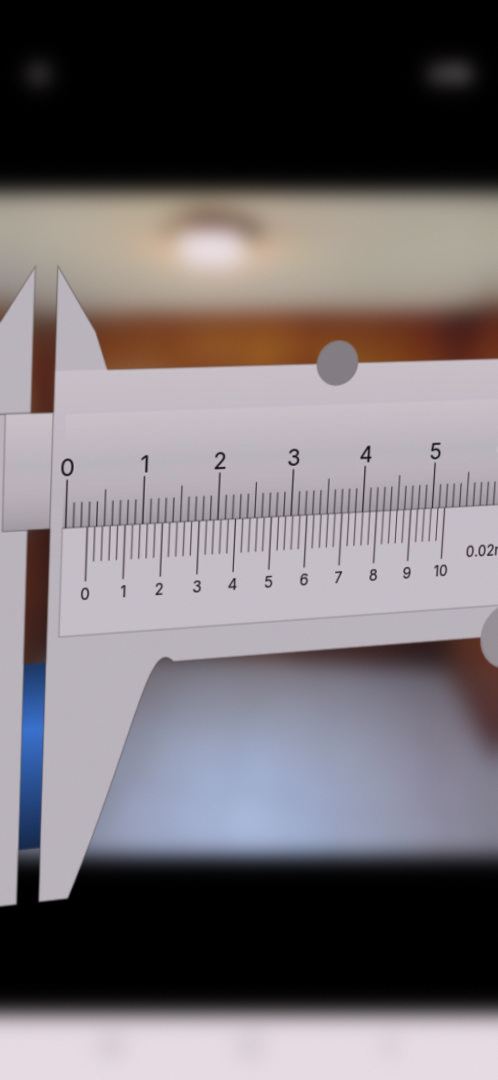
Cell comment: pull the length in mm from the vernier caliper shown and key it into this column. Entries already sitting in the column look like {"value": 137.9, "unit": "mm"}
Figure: {"value": 2.8, "unit": "mm"}
